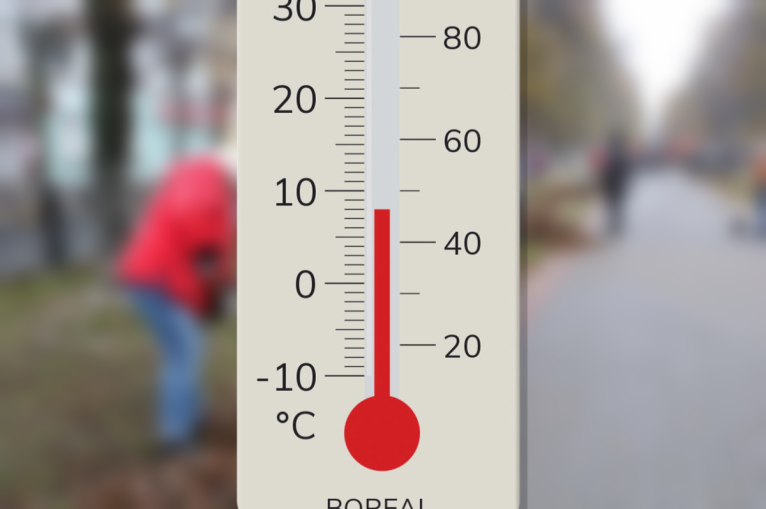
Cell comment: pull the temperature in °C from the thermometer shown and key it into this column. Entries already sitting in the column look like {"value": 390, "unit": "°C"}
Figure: {"value": 8, "unit": "°C"}
